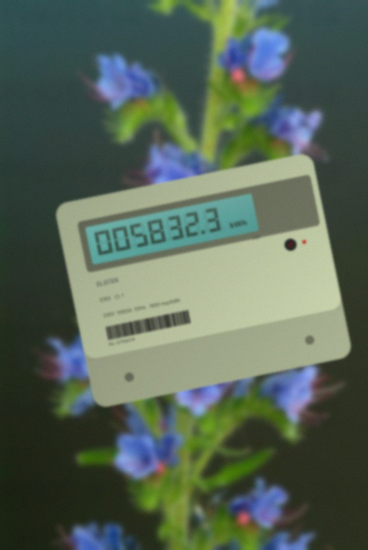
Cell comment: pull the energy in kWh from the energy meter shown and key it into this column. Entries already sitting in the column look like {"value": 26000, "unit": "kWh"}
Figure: {"value": 5832.3, "unit": "kWh"}
